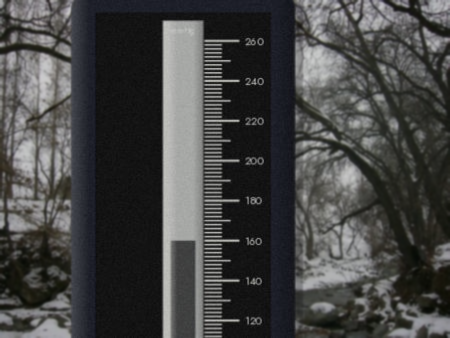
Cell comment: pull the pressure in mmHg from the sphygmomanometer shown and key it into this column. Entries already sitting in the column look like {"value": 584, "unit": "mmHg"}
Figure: {"value": 160, "unit": "mmHg"}
